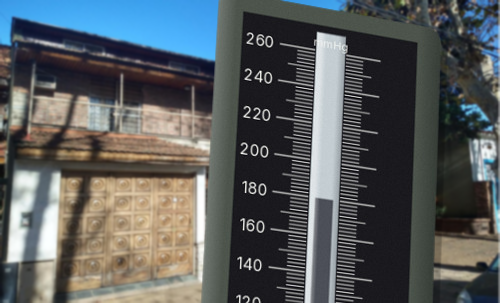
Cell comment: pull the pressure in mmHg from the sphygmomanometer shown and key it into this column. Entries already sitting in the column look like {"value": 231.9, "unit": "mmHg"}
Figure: {"value": 180, "unit": "mmHg"}
